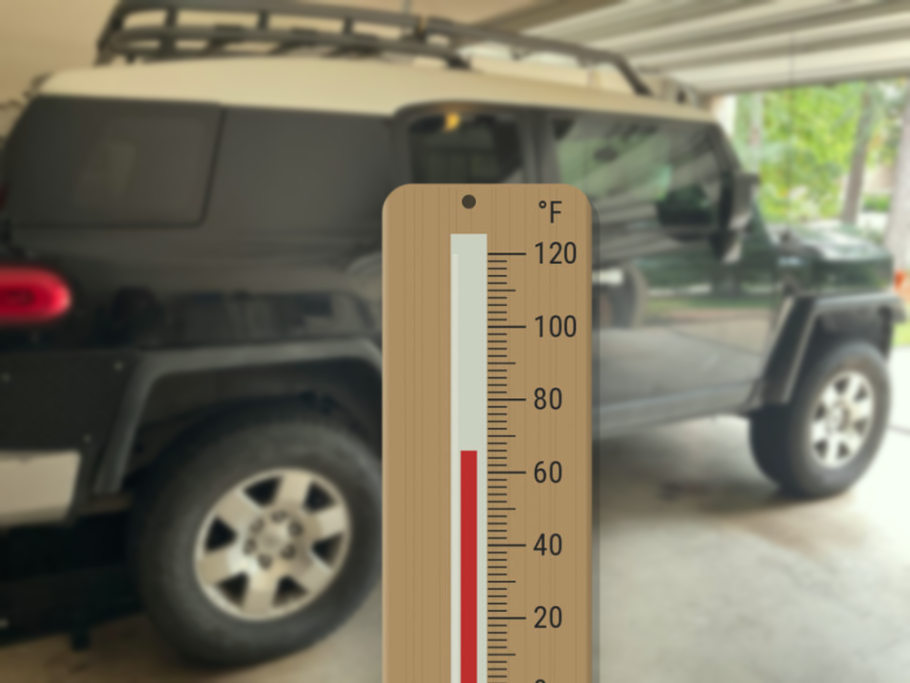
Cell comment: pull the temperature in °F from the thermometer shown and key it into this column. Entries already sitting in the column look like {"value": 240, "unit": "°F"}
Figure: {"value": 66, "unit": "°F"}
